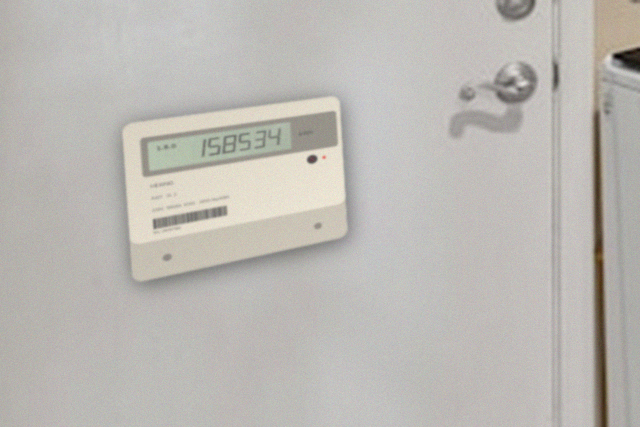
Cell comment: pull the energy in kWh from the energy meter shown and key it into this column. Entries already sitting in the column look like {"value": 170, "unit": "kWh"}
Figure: {"value": 158534, "unit": "kWh"}
